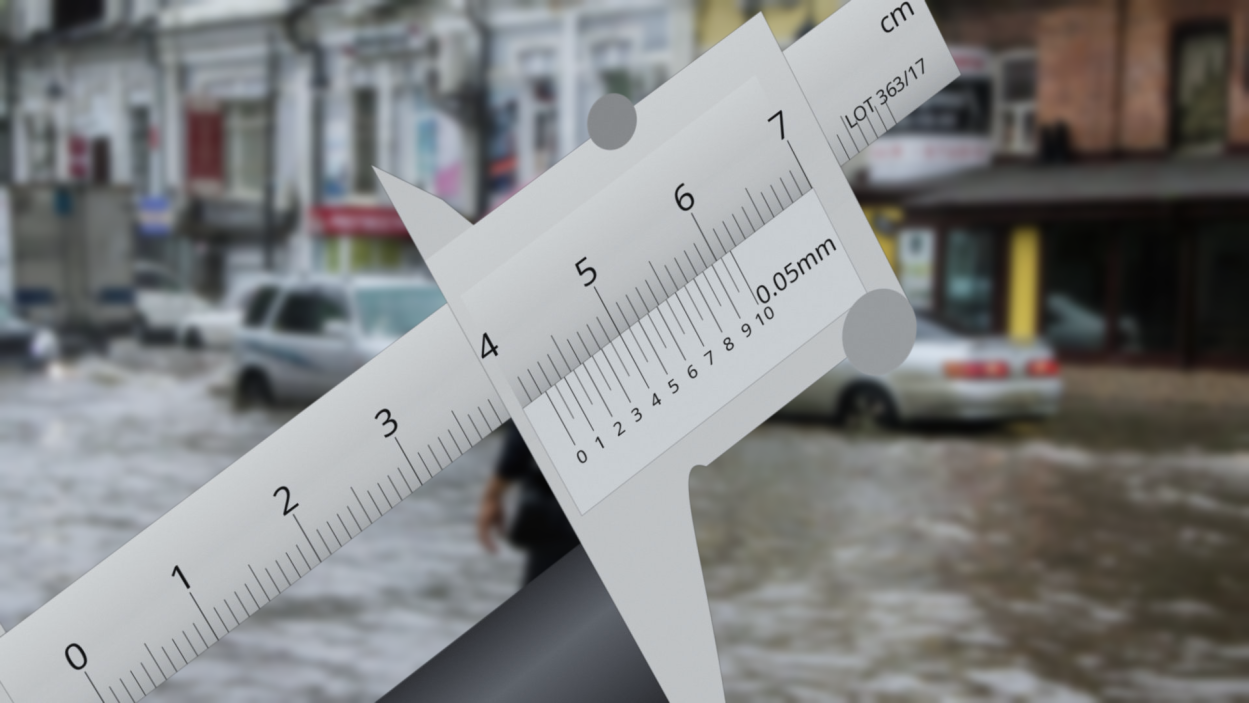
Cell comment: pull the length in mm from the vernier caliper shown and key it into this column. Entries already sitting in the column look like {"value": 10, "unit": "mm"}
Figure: {"value": 42.4, "unit": "mm"}
